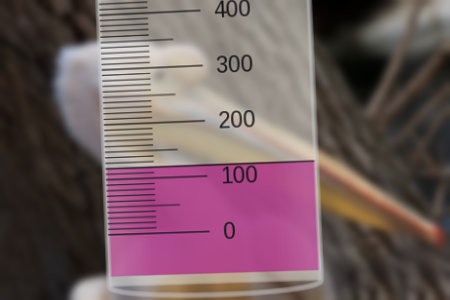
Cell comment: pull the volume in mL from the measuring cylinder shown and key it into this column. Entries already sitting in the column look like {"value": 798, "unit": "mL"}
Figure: {"value": 120, "unit": "mL"}
